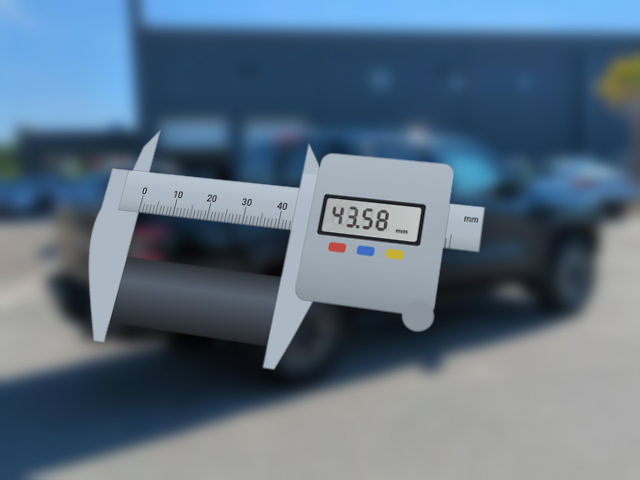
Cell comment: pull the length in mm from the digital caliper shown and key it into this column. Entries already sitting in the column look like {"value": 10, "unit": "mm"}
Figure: {"value": 43.58, "unit": "mm"}
